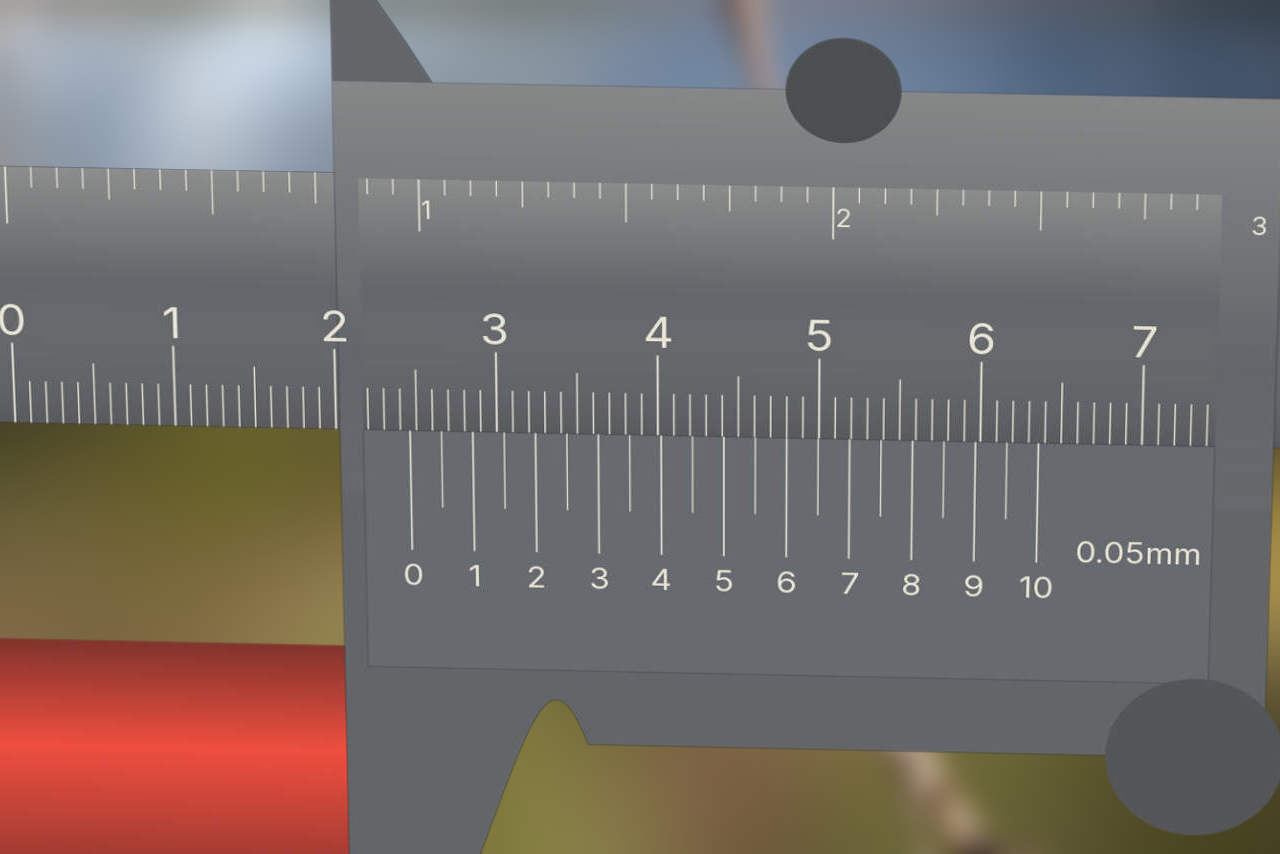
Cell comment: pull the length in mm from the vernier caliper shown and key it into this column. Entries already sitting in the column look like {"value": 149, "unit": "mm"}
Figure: {"value": 24.6, "unit": "mm"}
